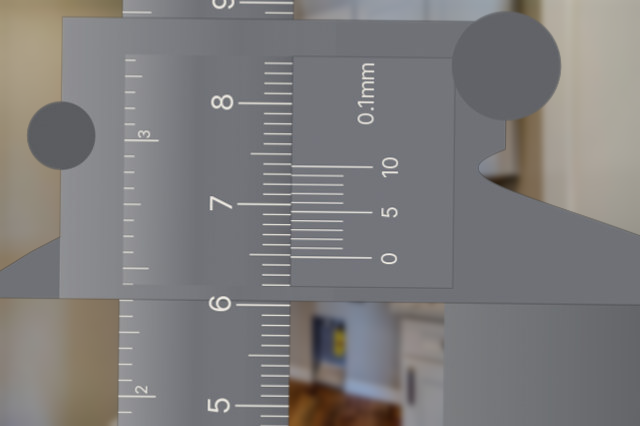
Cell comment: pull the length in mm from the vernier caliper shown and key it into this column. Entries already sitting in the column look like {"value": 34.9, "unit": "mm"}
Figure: {"value": 64.8, "unit": "mm"}
